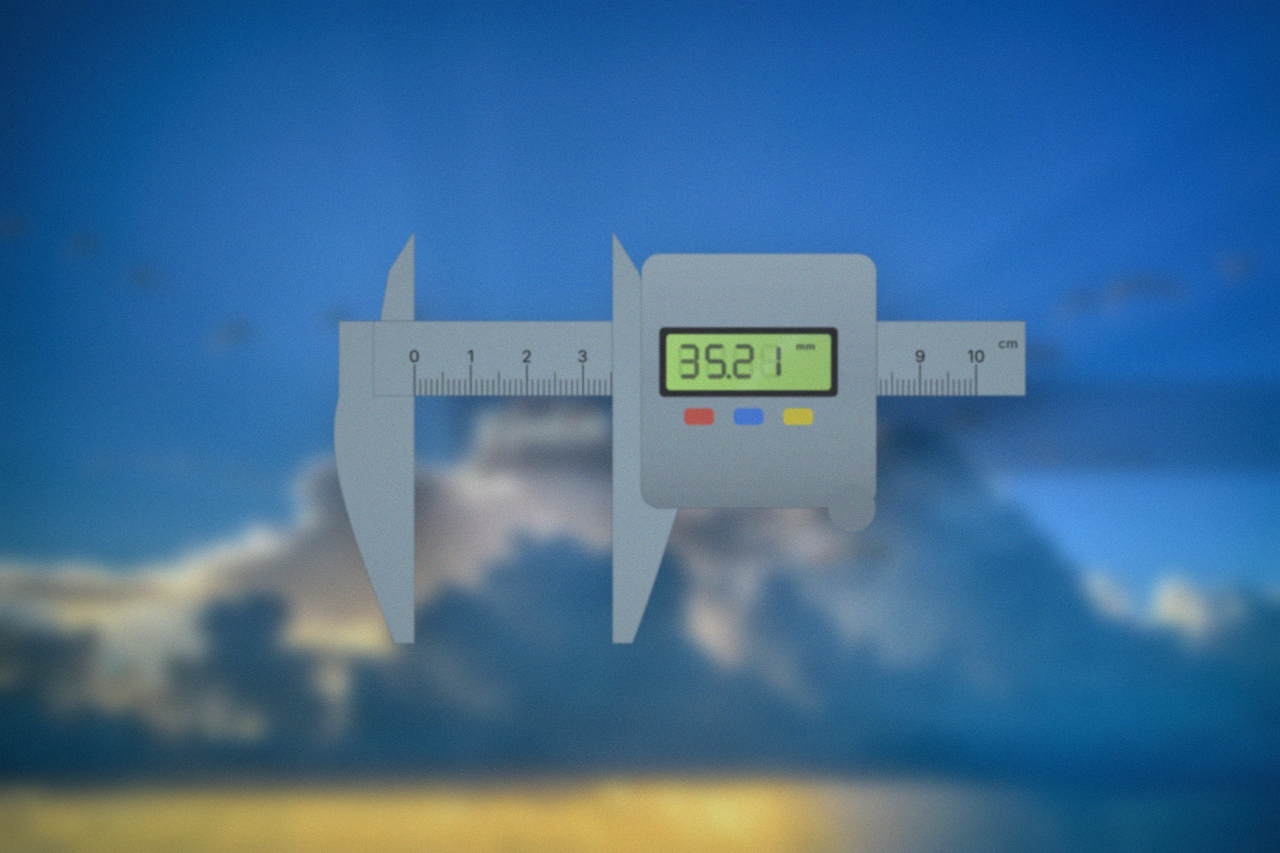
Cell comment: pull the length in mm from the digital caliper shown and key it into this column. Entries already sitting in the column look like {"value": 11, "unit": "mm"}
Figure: {"value": 35.21, "unit": "mm"}
